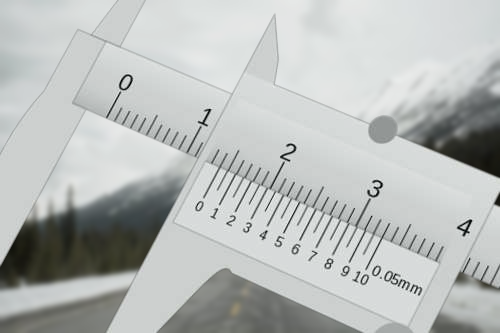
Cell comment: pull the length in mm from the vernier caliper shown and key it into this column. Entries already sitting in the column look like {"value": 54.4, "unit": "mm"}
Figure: {"value": 14.0, "unit": "mm"}
